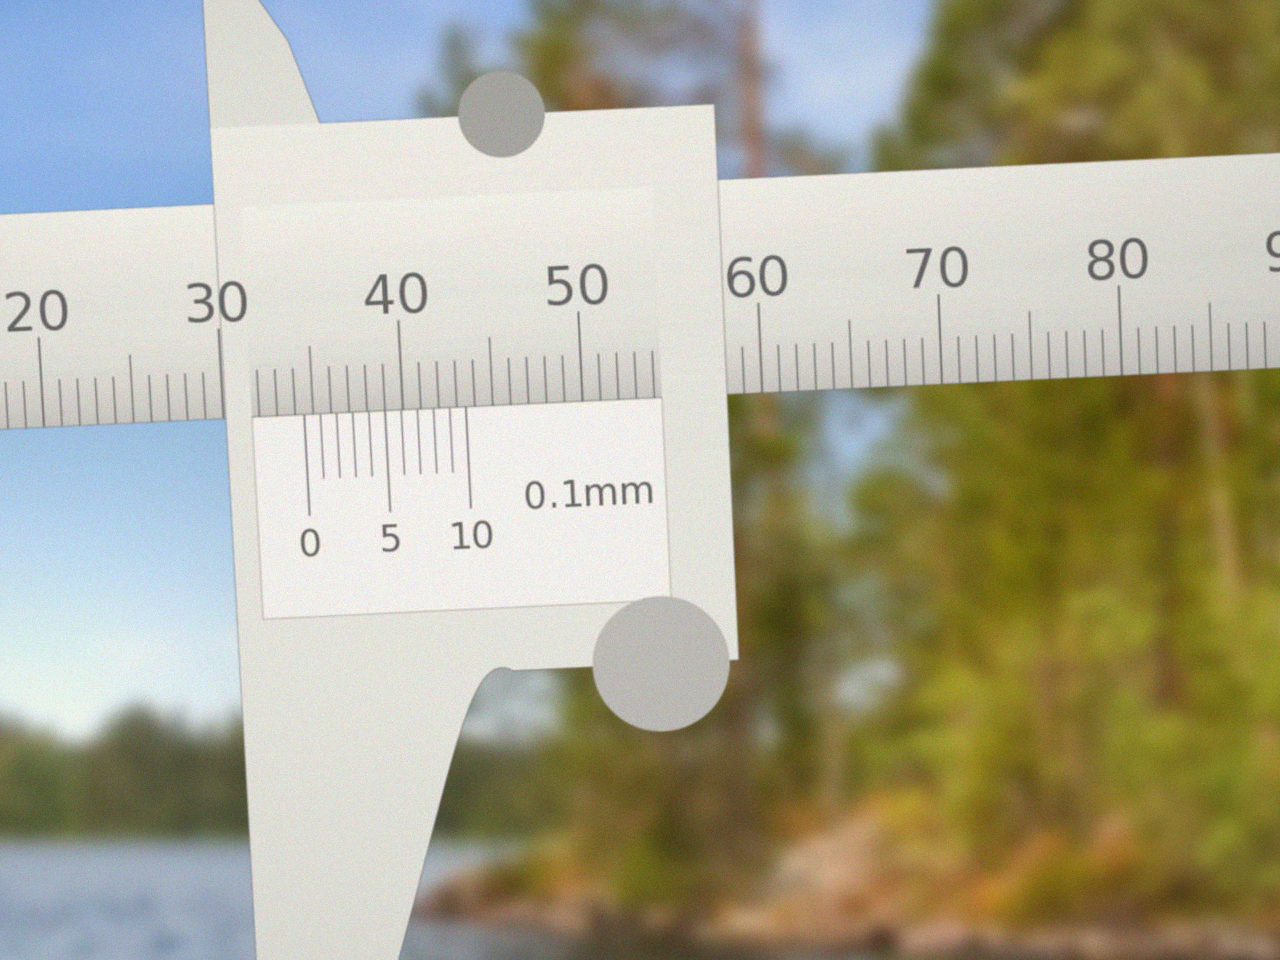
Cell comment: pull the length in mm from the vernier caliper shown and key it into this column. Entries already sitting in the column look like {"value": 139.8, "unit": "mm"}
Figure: {"value": 34.5, "unit": "mm"}
